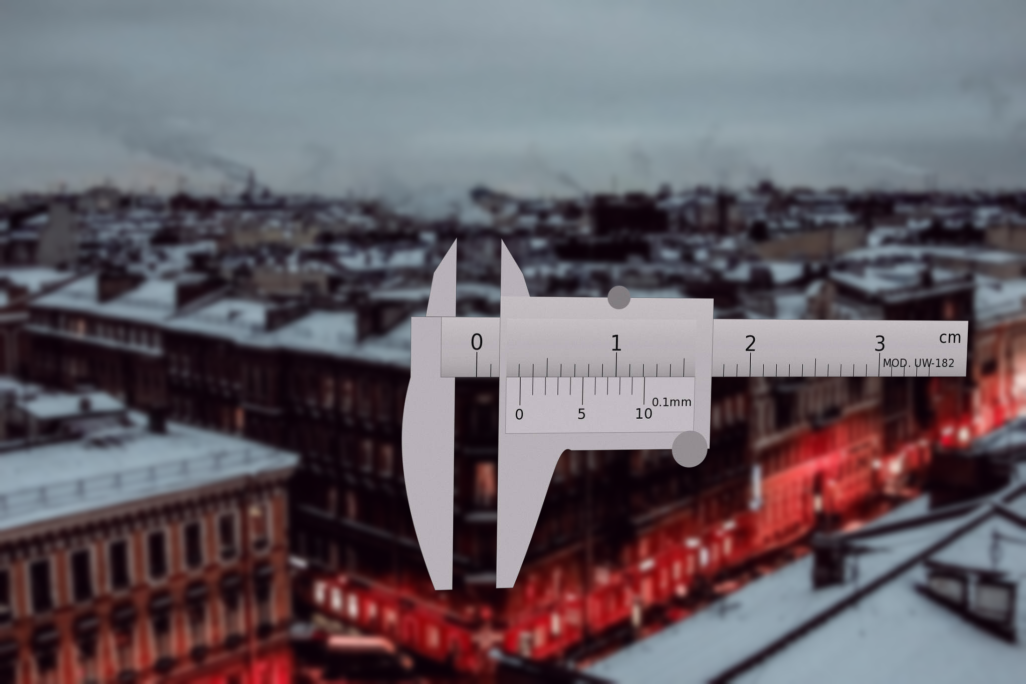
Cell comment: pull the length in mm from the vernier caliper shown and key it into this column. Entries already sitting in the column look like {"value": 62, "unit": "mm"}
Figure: {"value": 3.1, "unit": "mm"}
